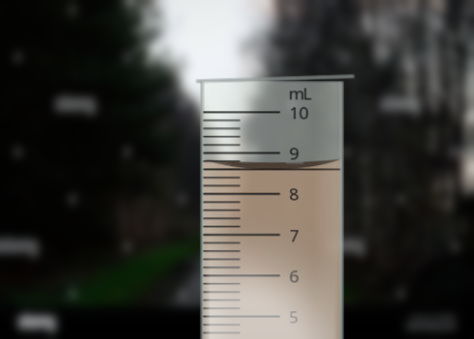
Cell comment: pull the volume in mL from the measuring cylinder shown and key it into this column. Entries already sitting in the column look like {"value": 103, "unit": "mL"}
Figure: {"value": 8.6, "unit": "mL"}
